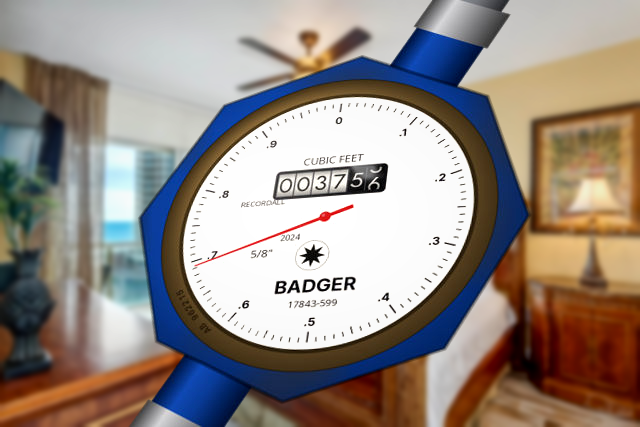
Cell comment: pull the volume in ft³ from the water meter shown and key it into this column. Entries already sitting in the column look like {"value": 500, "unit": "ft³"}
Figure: {"value": 3755.69, "unit": "ft³"}
